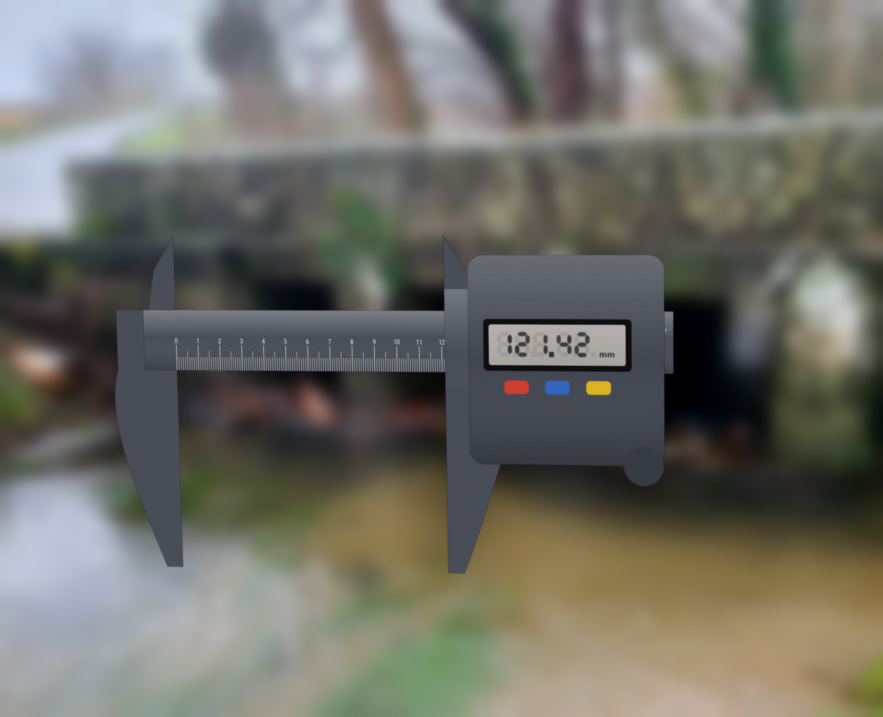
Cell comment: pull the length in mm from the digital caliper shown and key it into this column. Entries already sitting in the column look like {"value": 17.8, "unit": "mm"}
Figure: {"value": 121.42, "unit": "mm"}
